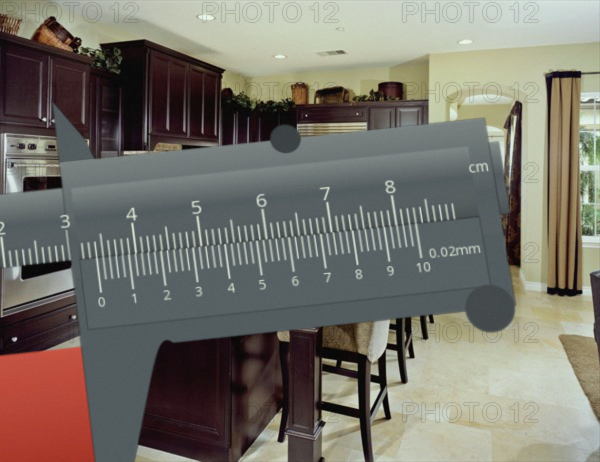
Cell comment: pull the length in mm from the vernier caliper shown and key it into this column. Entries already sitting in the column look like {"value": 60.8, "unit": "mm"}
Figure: {"value": 34.0, "unit": "mm"}
